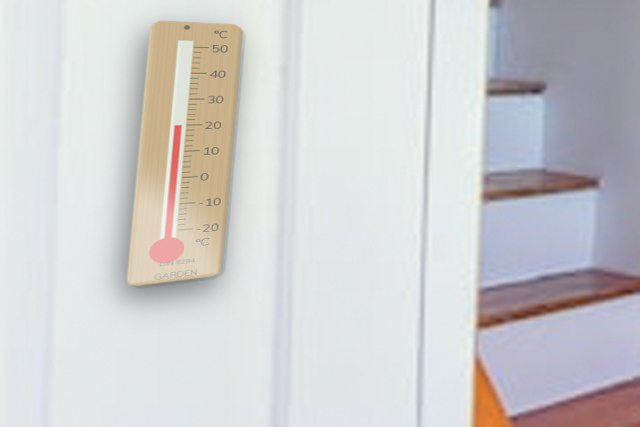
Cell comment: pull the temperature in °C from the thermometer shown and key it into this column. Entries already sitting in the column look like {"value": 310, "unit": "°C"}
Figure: {"value": 20, "unit": "°C"}
